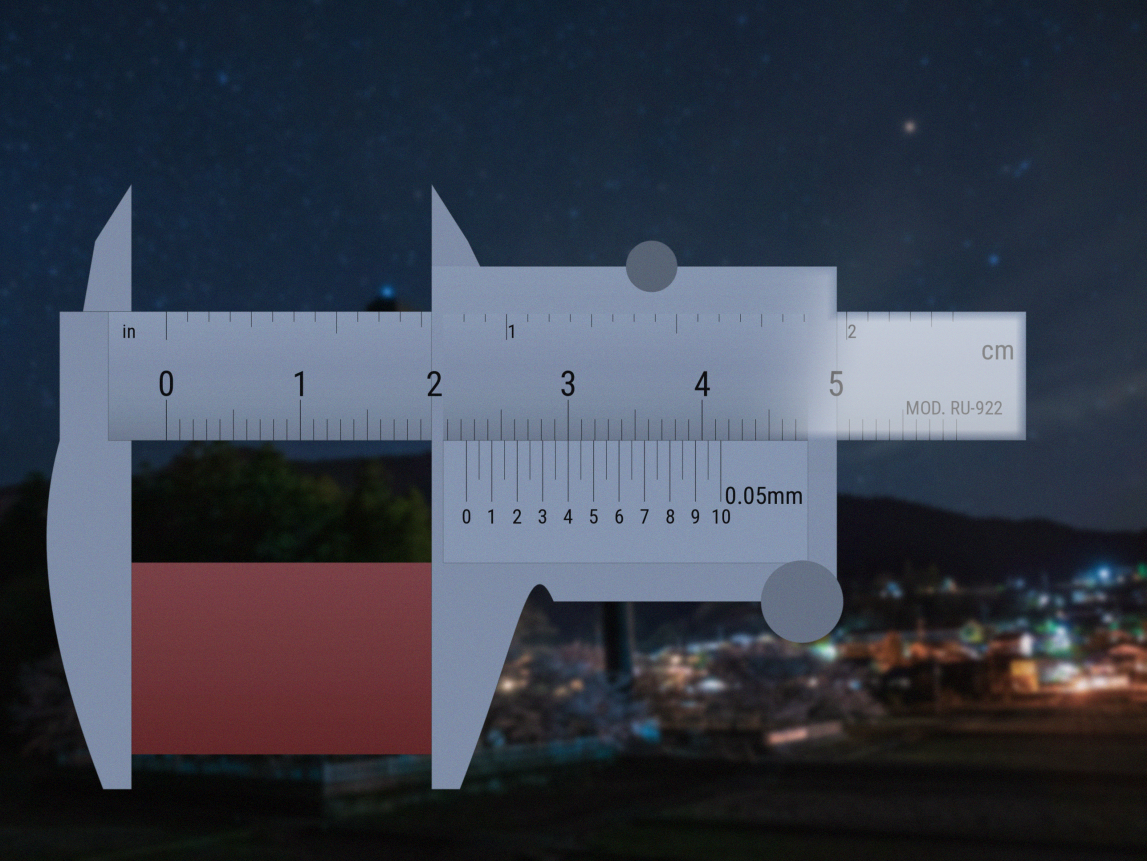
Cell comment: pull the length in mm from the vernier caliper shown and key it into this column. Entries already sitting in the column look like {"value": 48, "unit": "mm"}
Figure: {"value": 22.4, "unit": "mm"}
